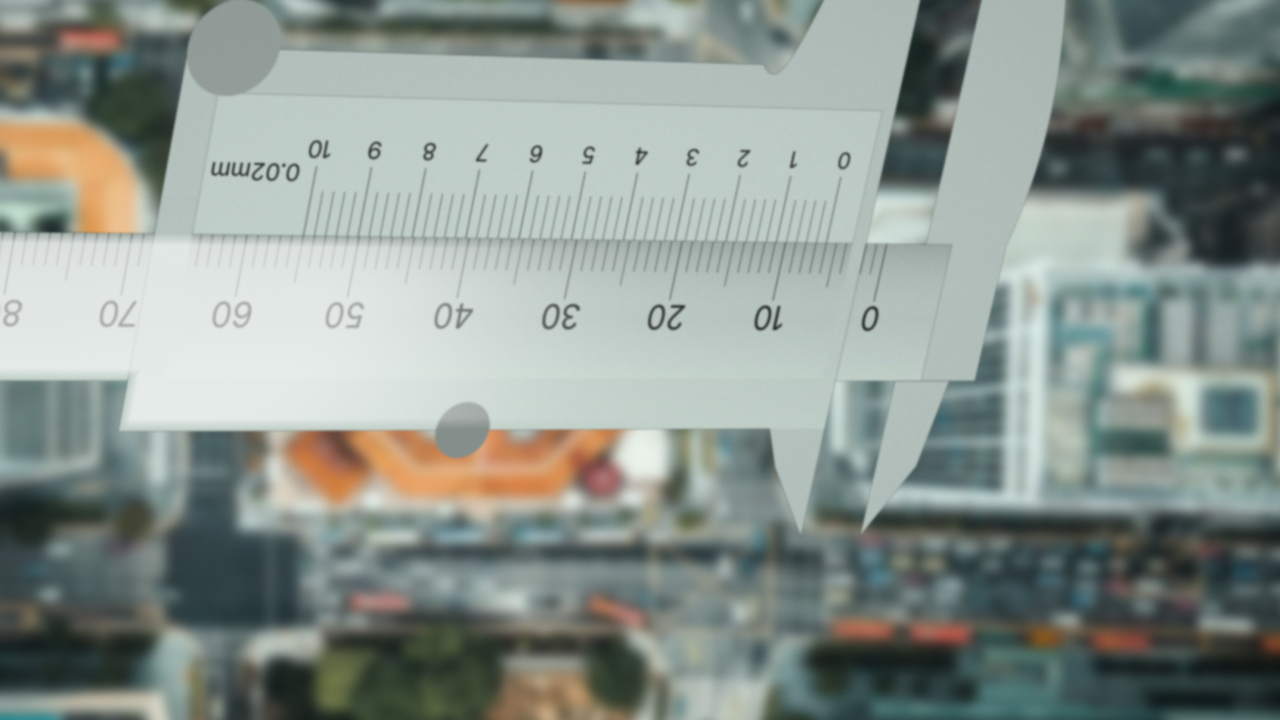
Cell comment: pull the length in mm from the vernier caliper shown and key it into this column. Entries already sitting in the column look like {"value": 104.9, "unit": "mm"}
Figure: {"value": 6.0, "unit": "mm"}
